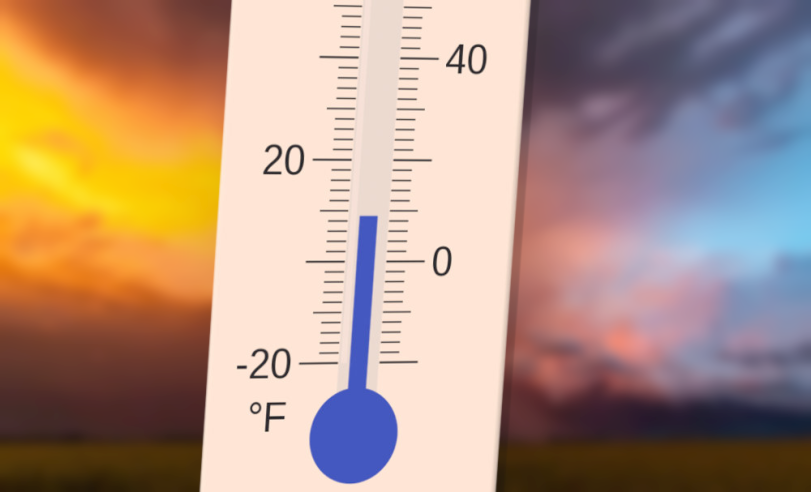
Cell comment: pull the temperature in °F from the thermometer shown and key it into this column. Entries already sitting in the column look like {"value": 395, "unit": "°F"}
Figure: {"value": 9, "unit": "°F"}
